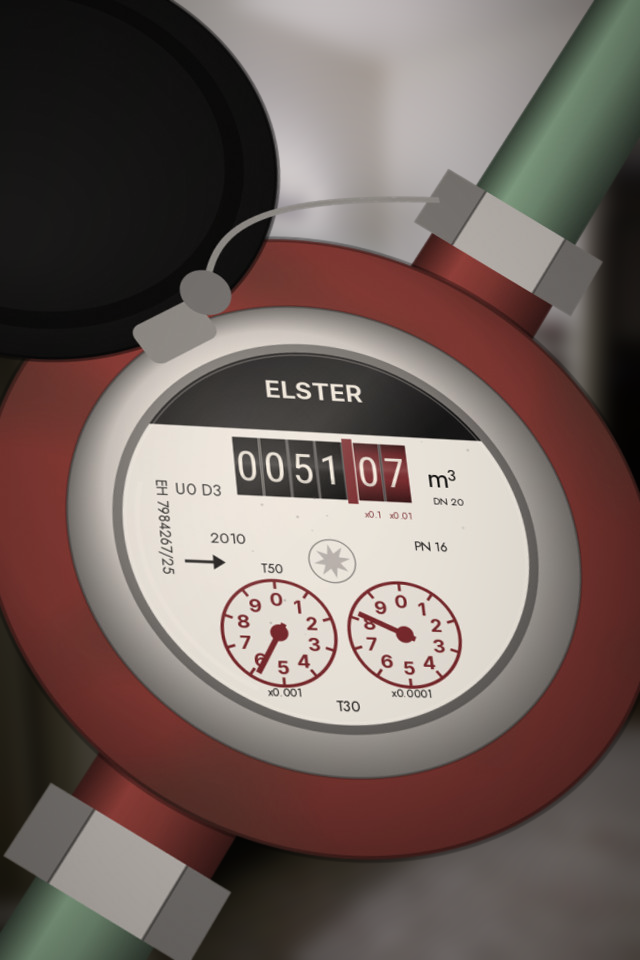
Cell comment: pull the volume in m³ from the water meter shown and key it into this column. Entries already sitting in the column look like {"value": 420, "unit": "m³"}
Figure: {"value": 51.0758, "unit": "m³"}
